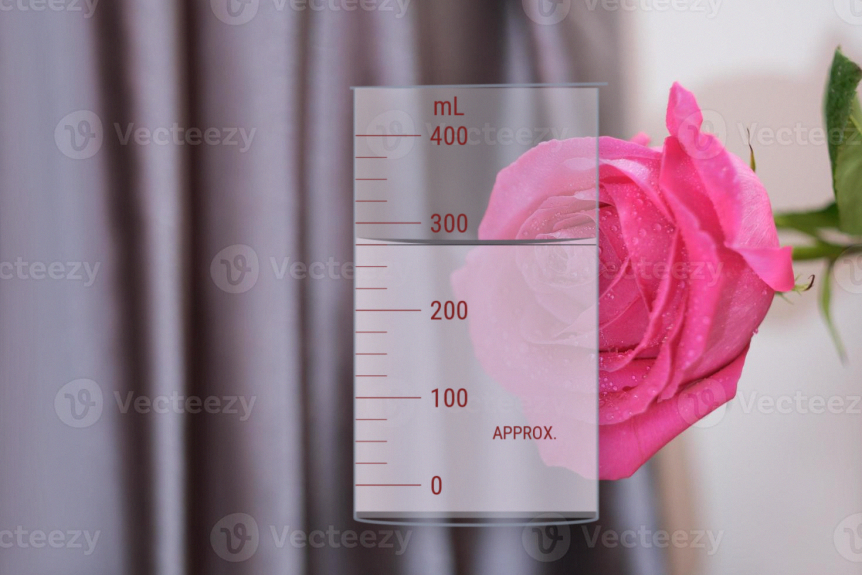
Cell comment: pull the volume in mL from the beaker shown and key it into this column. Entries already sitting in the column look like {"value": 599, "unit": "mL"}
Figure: {"value": 275, "unit": "mL"}
